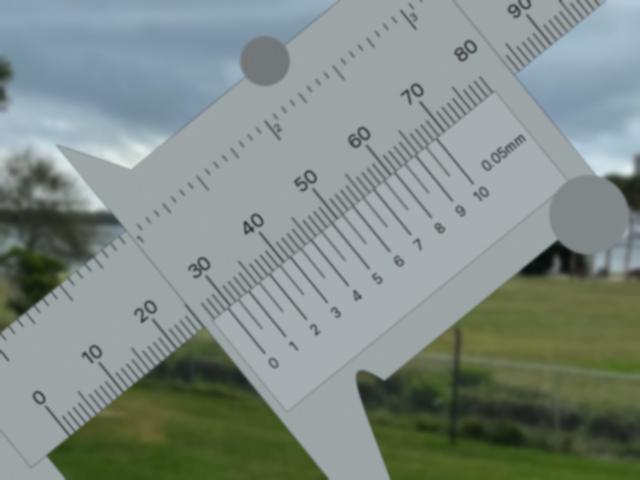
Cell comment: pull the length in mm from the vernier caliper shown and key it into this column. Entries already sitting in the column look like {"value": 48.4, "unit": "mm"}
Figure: {"value": 29.5, "unit": "mm"}
